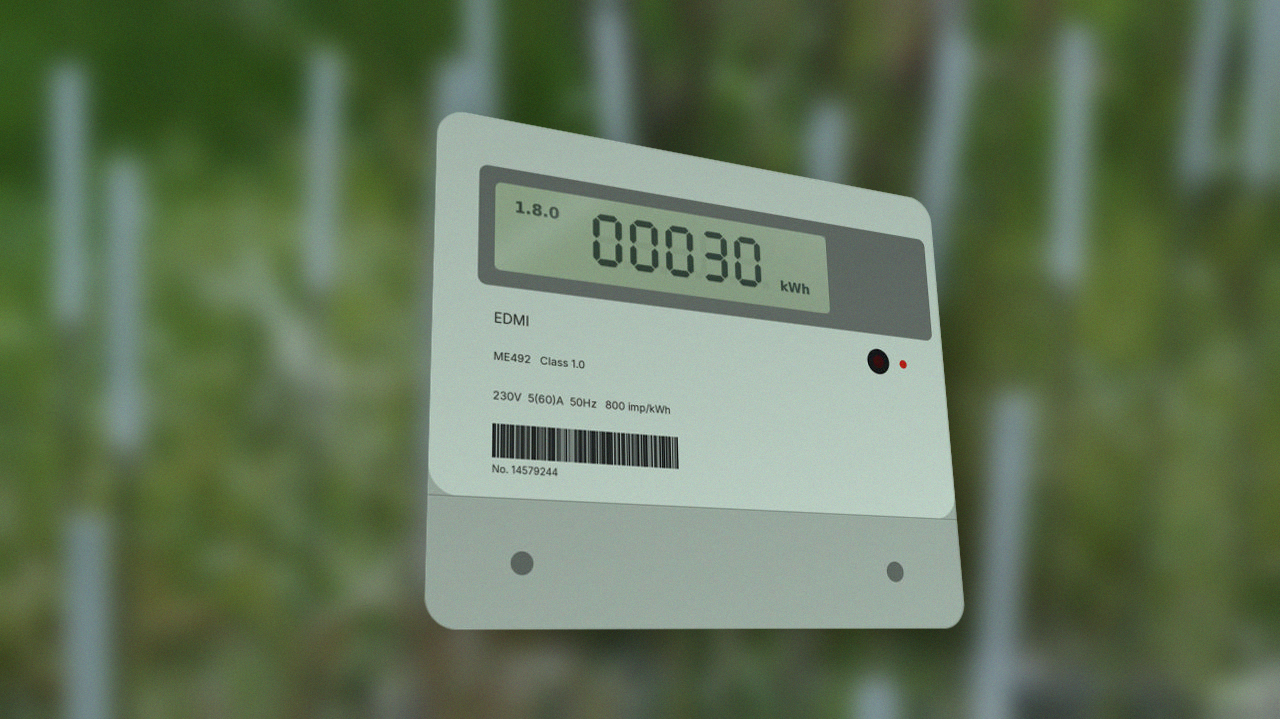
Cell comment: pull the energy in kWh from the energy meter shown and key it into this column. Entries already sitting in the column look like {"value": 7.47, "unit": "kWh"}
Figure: {"value": 30, "unit": "kWh"}
